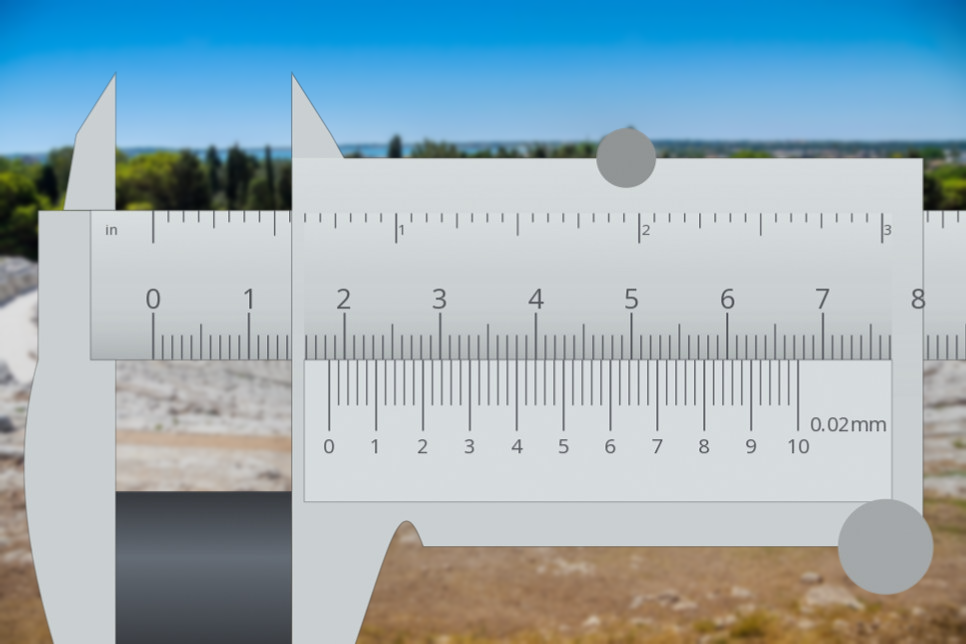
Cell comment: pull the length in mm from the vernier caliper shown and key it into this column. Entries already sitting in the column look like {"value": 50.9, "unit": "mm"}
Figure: {"value": 18.4, "unit": "mm"}
